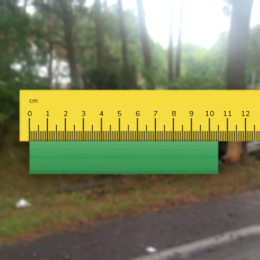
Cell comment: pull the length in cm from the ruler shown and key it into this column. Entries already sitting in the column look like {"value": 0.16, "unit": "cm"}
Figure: {"value": 10.5, "unit": "cm"}
